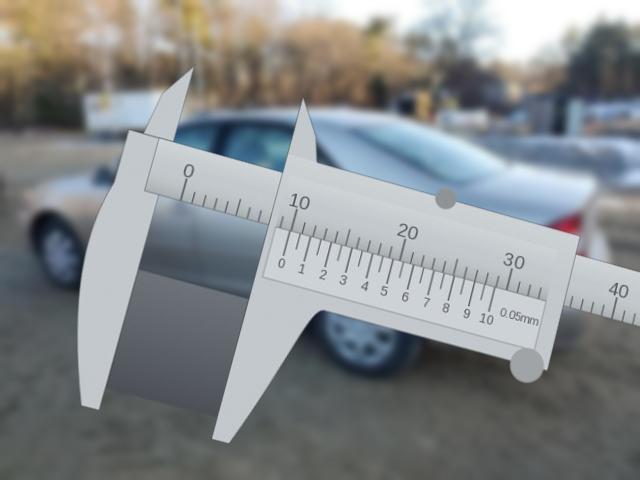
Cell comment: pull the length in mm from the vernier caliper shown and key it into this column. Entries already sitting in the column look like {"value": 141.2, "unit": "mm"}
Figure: {"value": 9.9, "unit": "mm"}
